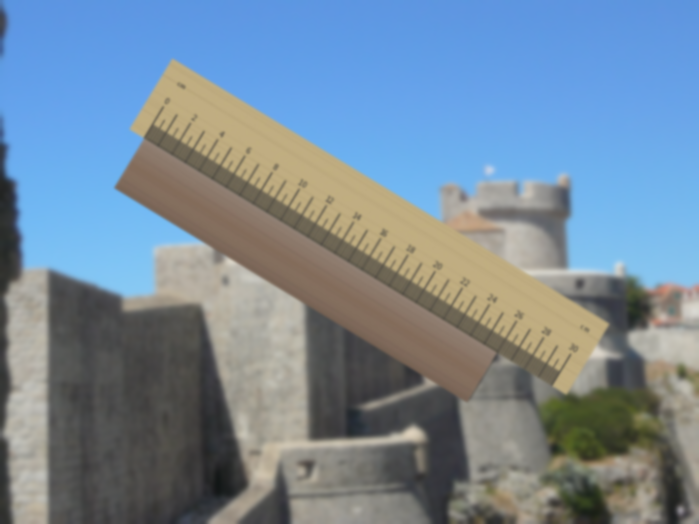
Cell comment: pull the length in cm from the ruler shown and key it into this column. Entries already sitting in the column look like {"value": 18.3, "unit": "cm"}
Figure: {"value": 26, "unit": "cm"}
